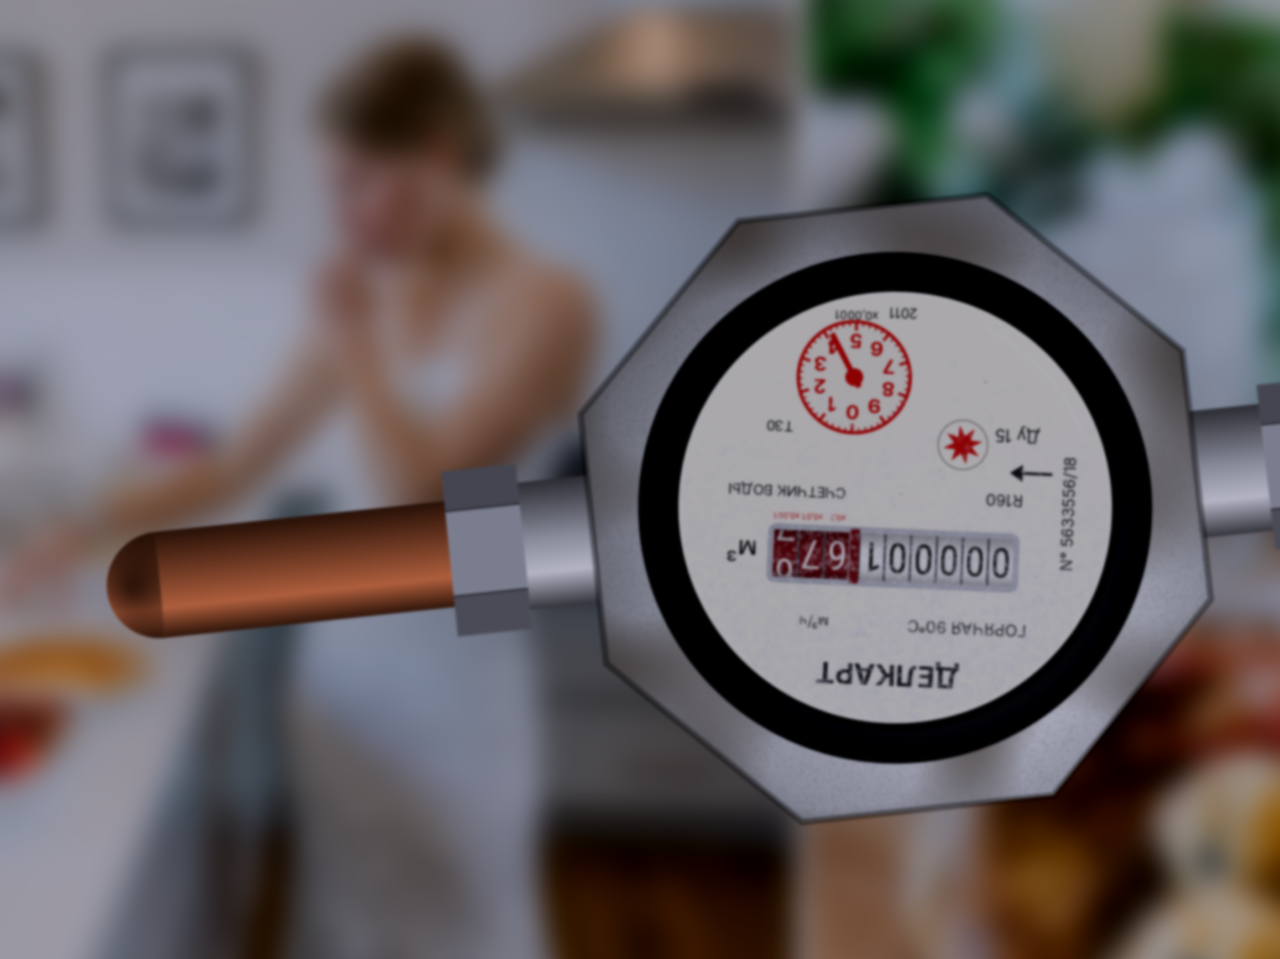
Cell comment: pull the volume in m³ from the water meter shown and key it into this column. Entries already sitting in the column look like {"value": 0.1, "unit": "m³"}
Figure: {"value": 1.6764, "unit": "m³"}
